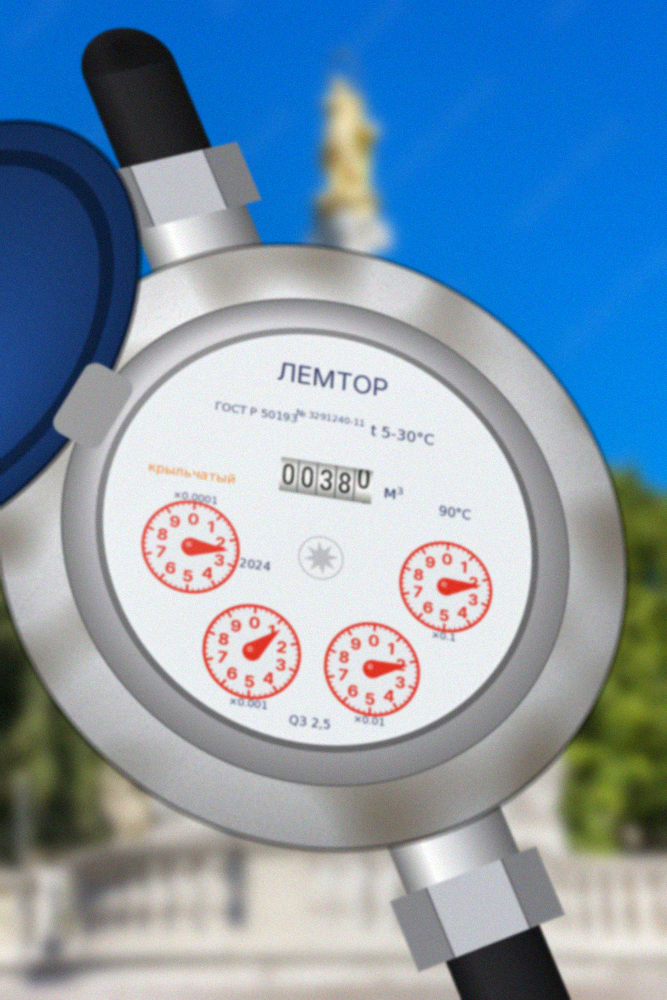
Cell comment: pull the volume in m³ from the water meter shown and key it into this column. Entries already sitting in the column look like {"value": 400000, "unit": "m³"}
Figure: {"value": 380.2212, "unit": "m³"}
